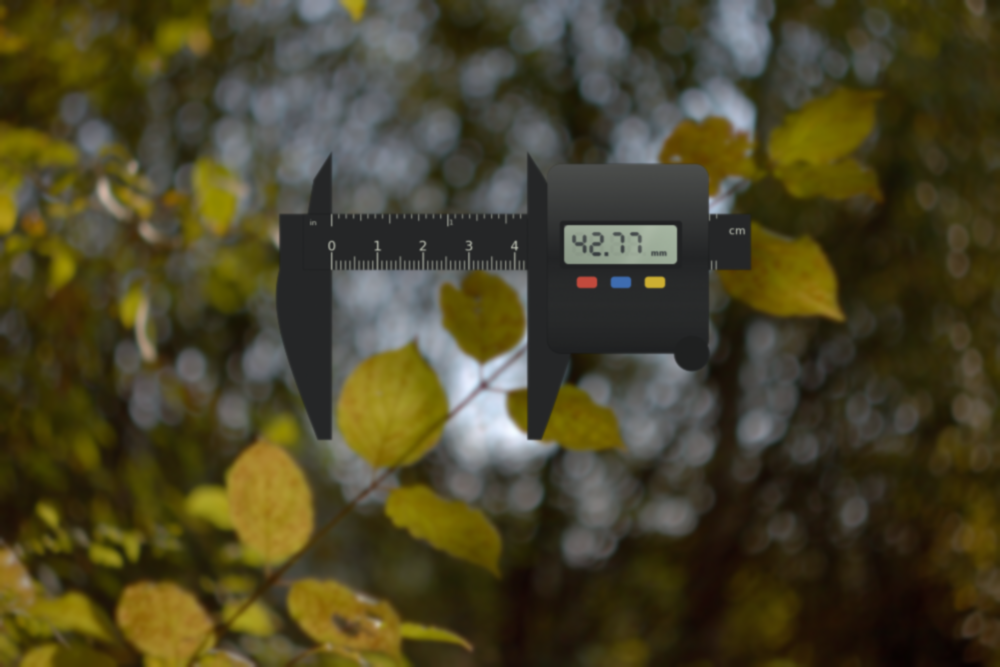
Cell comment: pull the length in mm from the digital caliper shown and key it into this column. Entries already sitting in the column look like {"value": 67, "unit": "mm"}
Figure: {"value": 42.77, "unit": "mm"}
